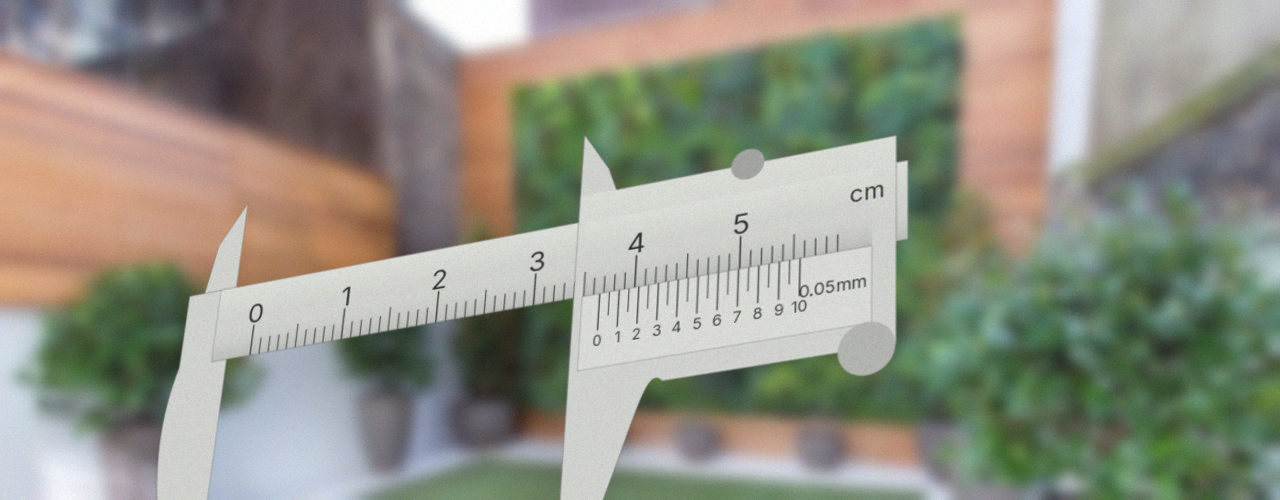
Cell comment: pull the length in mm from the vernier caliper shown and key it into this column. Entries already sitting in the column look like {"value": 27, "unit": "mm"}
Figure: {"value": 36.6, "unit": "mm"}
